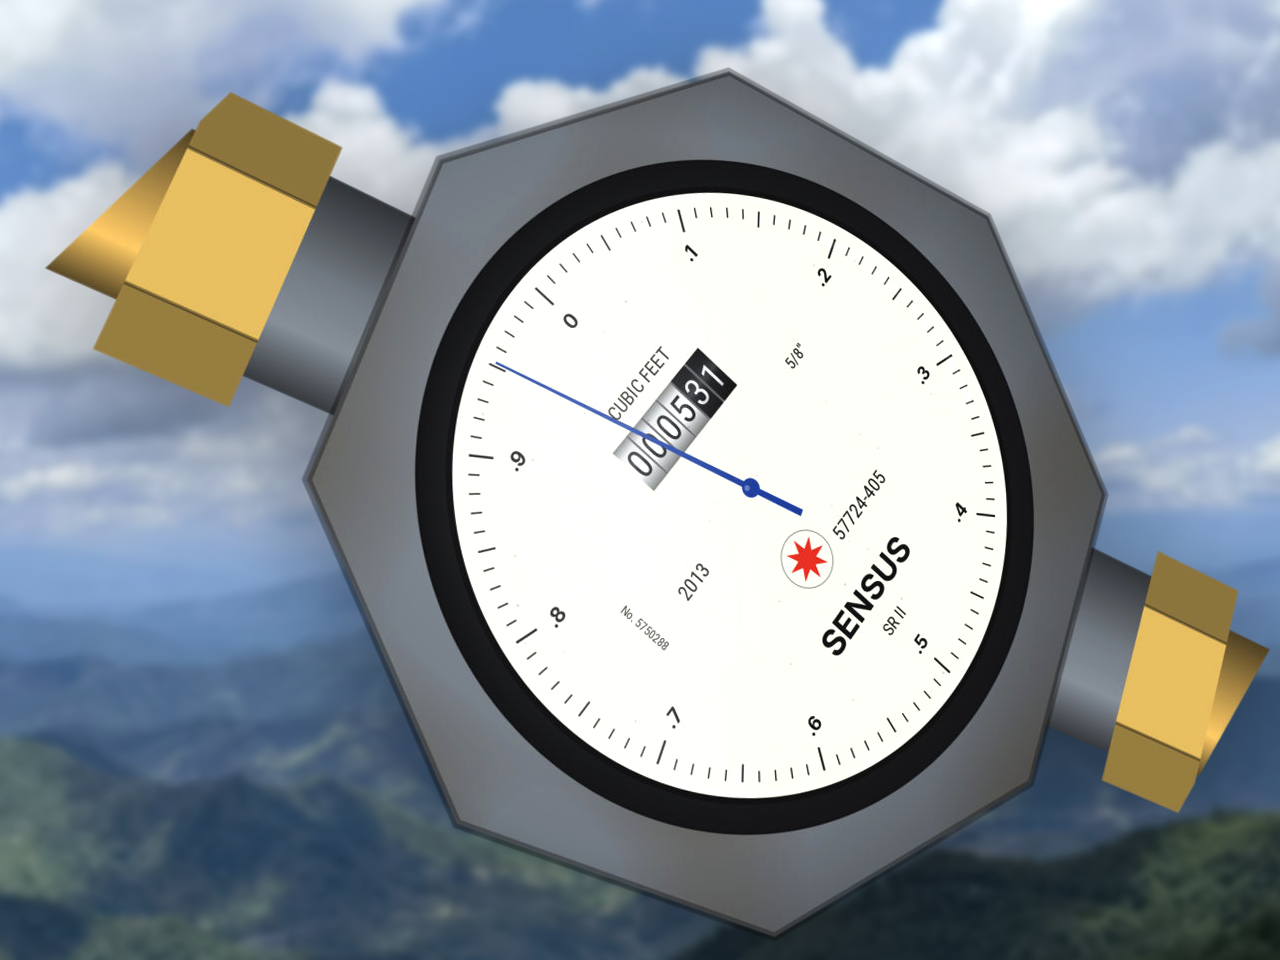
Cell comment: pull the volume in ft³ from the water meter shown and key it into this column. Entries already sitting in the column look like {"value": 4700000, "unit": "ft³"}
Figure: {"value": 530.95, "unit": "ft³"}
